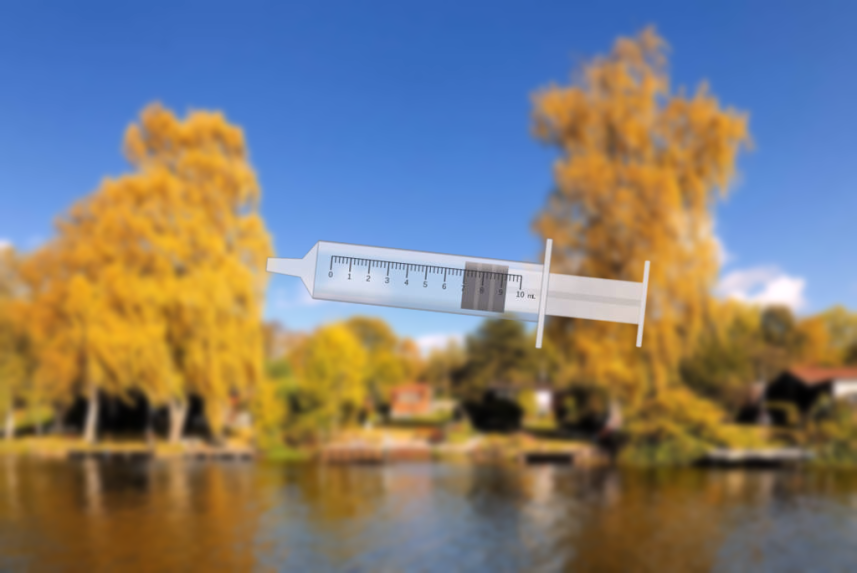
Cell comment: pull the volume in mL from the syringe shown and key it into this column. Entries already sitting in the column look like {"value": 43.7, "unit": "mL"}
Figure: {"value": 7, "unit": "mL"}
